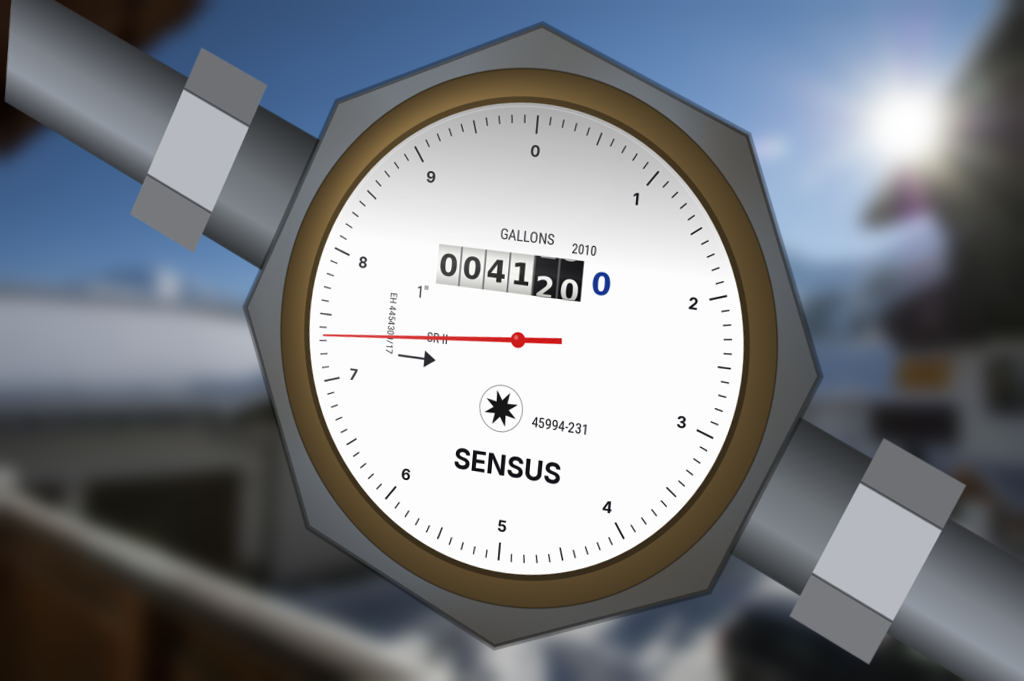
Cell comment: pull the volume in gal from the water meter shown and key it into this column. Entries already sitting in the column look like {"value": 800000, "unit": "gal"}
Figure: {"value": 41197.3, "unit": "gal"}
